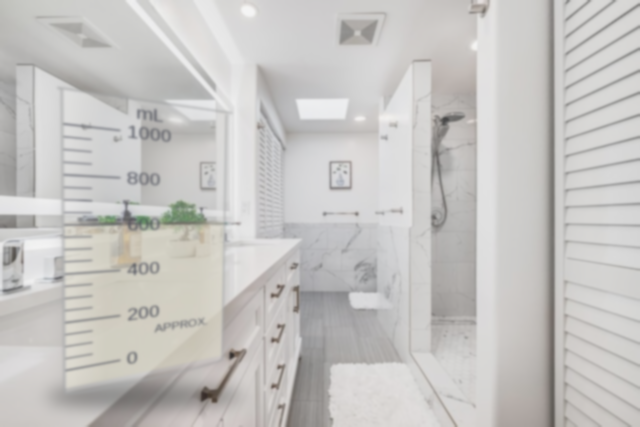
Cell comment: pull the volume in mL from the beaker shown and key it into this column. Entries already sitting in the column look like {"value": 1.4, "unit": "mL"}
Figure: {"value": 600, "unit": "mL"}
